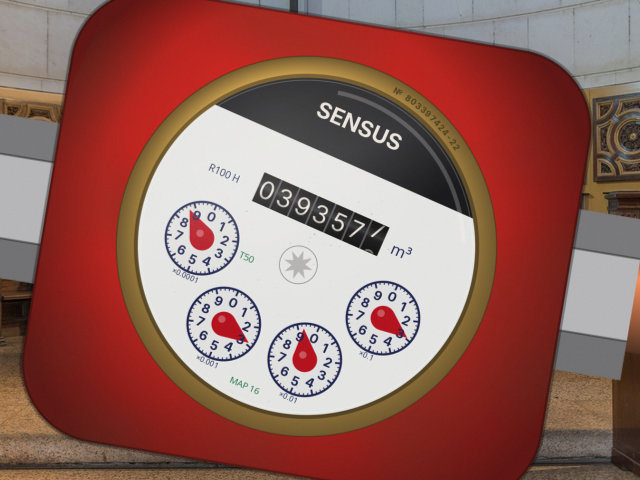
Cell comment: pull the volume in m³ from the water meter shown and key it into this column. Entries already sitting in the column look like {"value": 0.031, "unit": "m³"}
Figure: {"value": 393577.2928, "unit": "m³"}
